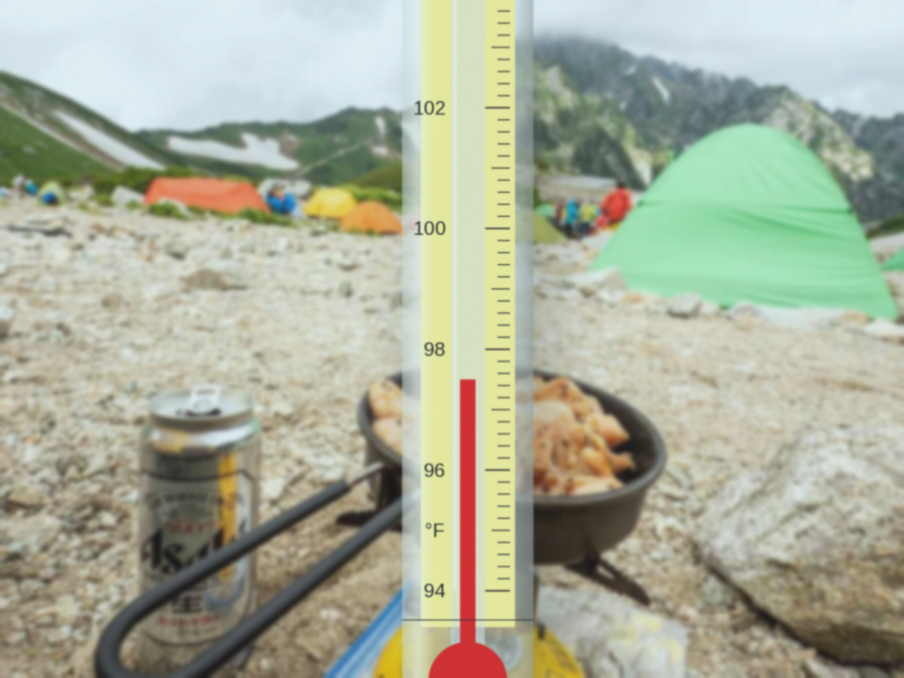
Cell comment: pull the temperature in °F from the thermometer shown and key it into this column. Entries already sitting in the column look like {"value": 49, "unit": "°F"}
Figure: {"value": 97.5, "unit": "°F"}
